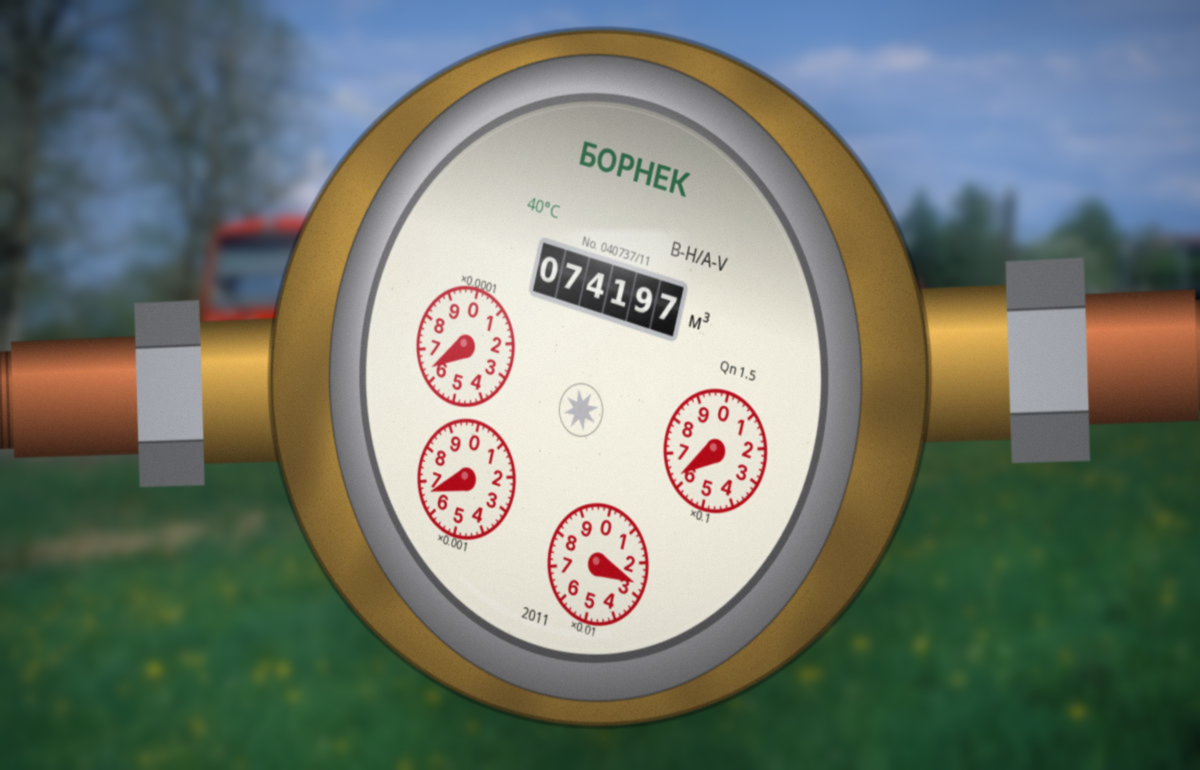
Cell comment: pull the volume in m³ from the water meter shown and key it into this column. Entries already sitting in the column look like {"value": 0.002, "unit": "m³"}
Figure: {"value": 74197.6266, "unit": "m³"}
